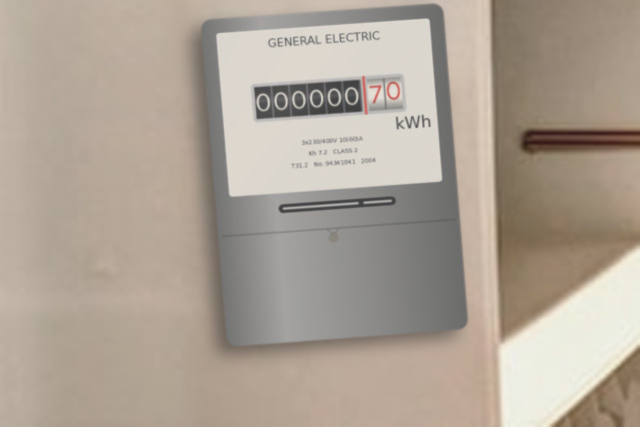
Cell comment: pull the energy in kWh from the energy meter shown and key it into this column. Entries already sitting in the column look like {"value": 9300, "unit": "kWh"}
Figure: {"value": 0.70, "unit": "kWh"}
